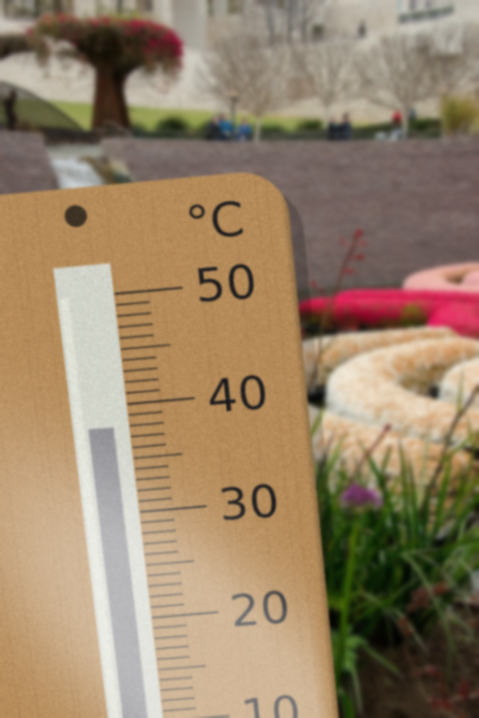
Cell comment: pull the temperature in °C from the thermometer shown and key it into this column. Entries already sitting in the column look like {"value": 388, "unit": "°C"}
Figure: {"value": 38, "unit": "°C"}
